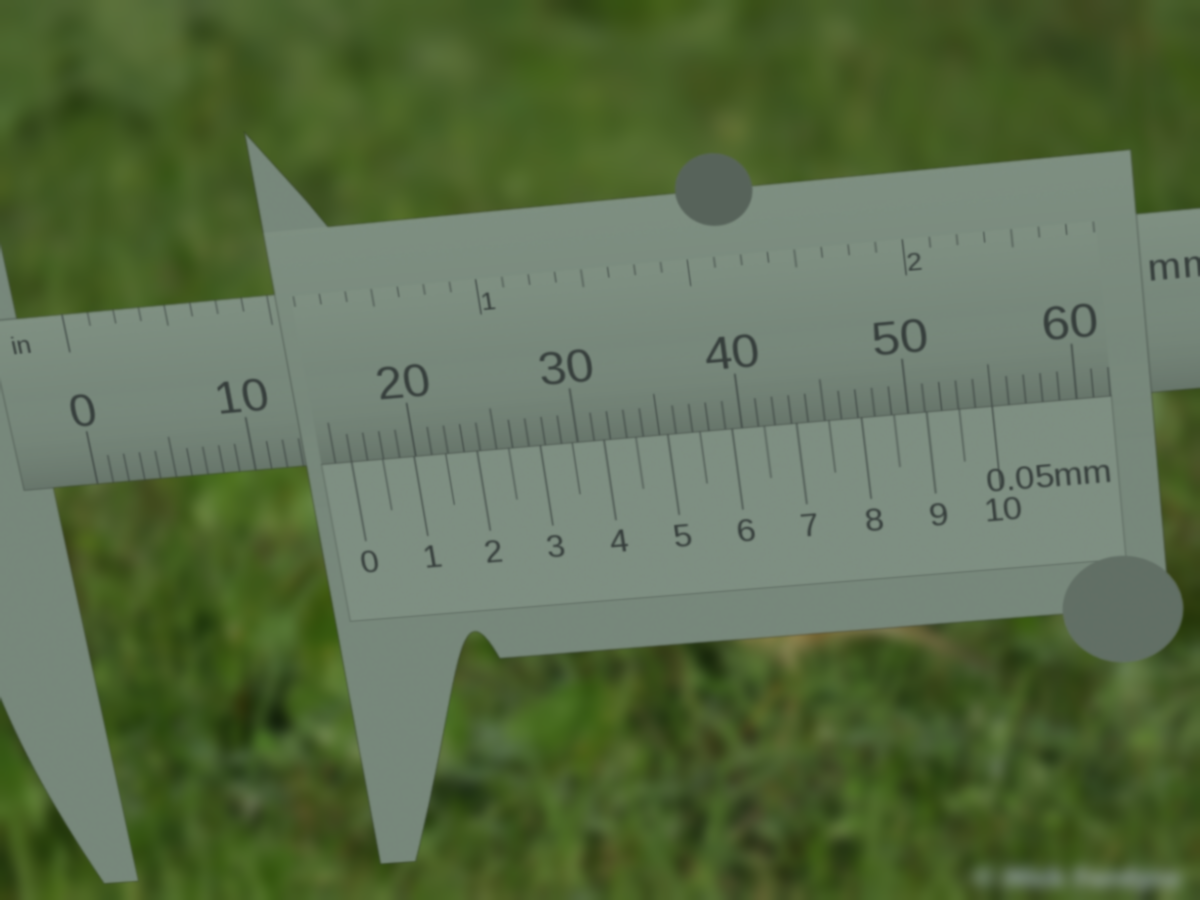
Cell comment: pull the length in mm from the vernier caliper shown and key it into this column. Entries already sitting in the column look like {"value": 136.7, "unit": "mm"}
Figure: {"value": 16.0, "unit": "mm"}
